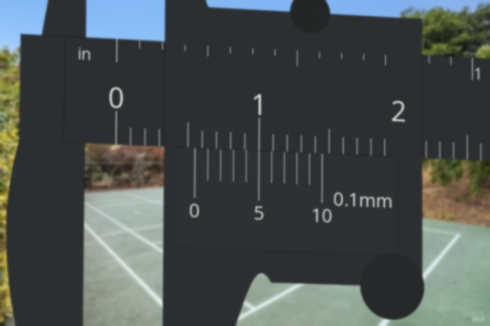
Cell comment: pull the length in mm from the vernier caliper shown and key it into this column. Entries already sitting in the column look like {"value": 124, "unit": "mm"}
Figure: {"value": 5.5, "unit": "mm"}
